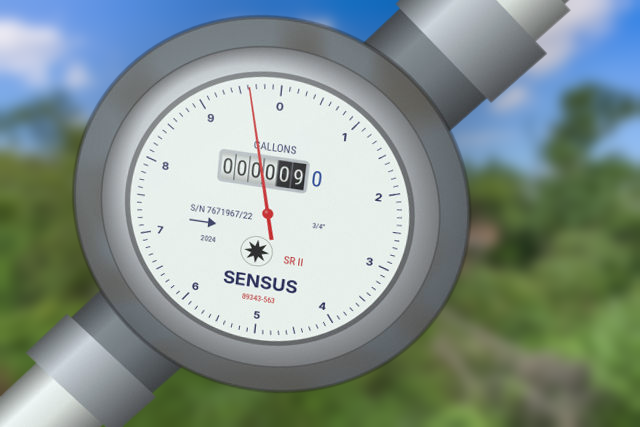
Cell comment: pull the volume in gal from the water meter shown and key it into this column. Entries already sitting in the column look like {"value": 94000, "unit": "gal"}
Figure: {"value": 89.6, "unit": "gal"}
